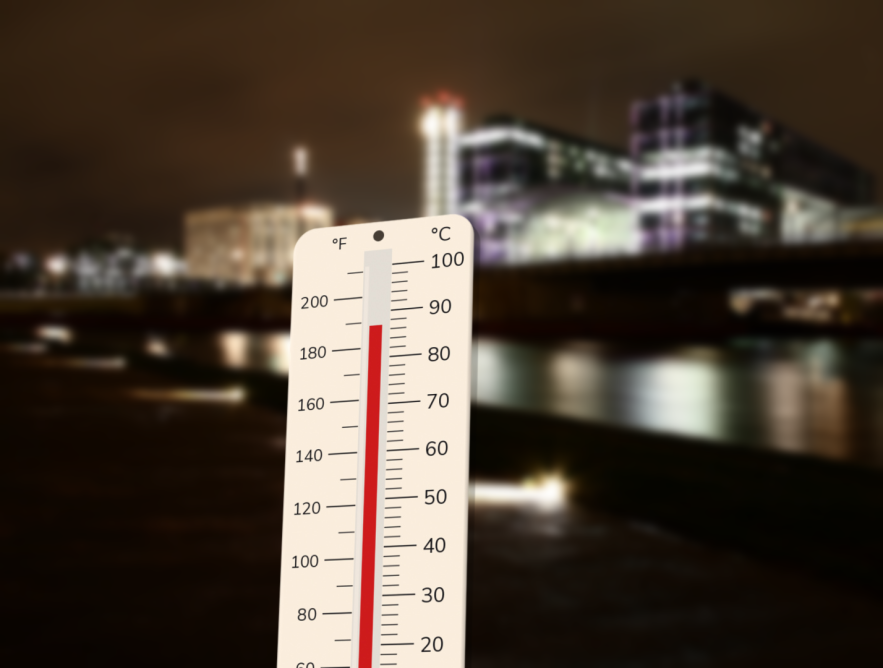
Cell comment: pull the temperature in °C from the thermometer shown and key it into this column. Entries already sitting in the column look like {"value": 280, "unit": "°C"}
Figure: {"value": 87, "unit": "°C"}
